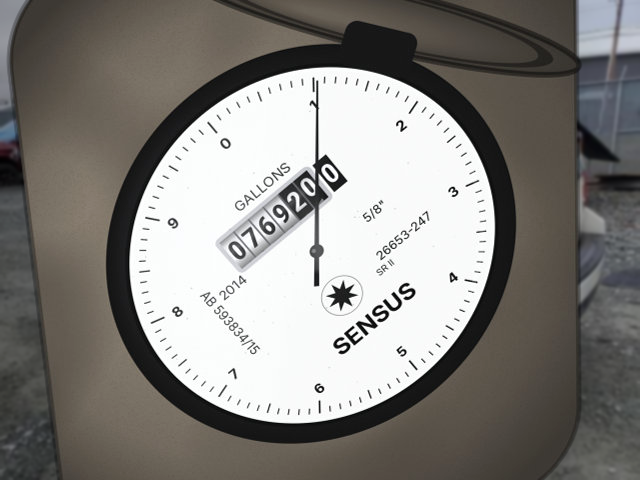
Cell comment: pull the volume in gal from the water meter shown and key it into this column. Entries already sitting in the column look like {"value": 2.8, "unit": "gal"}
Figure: {"value": 769201.0, "unit": "gal"}
